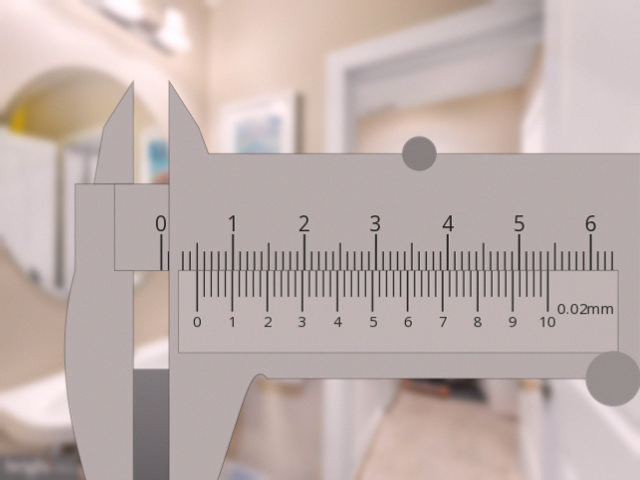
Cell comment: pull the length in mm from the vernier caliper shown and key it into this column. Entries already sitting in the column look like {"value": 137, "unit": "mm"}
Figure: {"value": 5.0, "unit": "mm"}
